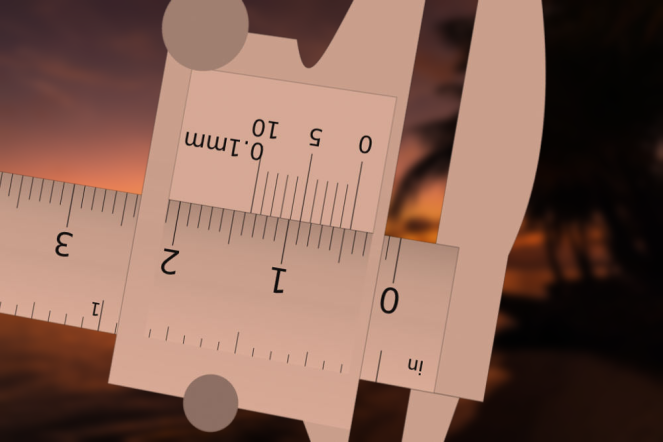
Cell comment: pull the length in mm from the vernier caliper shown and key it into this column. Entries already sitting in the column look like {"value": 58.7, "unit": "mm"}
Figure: {"value": 4.5, "unit": "mm"}
